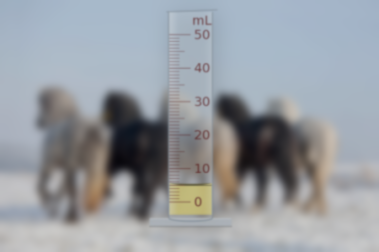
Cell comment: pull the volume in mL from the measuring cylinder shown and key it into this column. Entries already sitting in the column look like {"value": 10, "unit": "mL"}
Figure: {"value": 5, "unit": "mL"}
